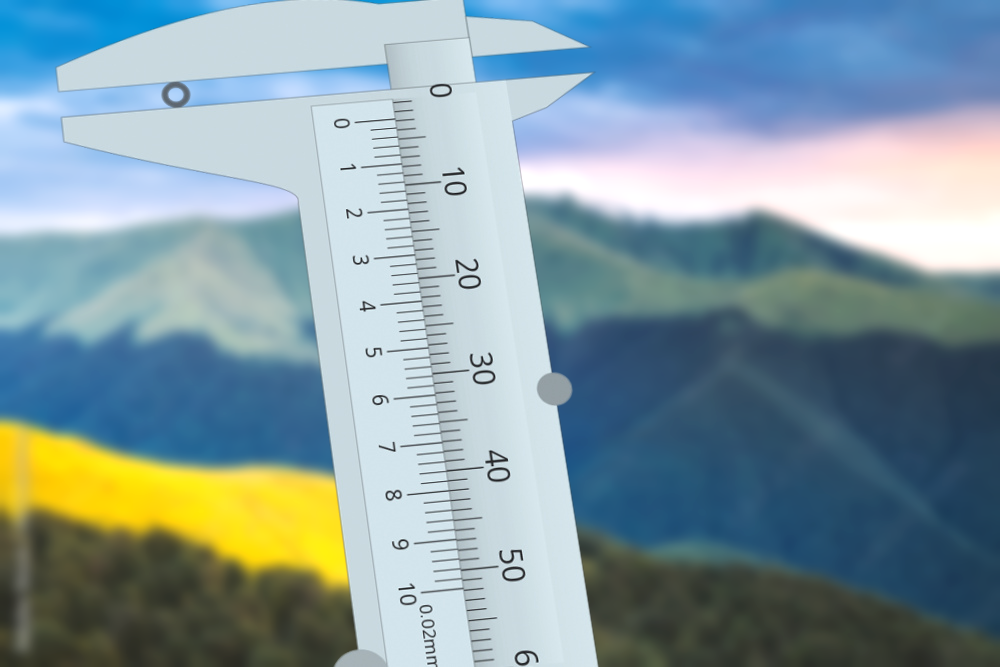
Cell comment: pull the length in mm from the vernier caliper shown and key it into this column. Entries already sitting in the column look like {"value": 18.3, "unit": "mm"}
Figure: {"value": 2.8, "unit": "mm"}
